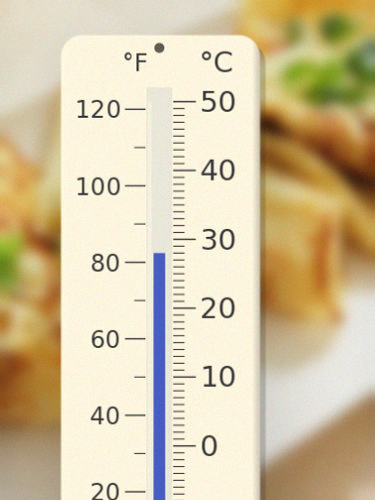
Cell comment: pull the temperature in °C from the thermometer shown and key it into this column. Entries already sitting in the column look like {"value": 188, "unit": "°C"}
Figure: {"value": 28, "unit": "°C"}
